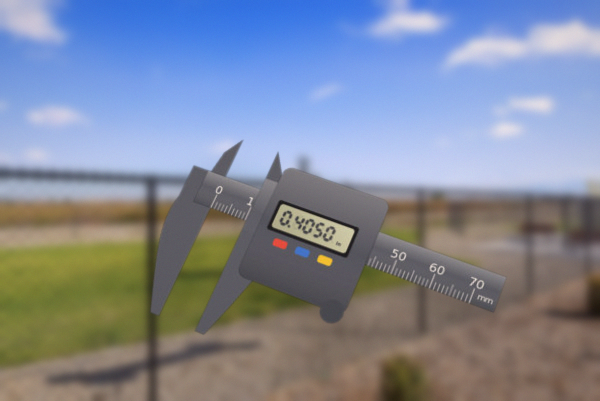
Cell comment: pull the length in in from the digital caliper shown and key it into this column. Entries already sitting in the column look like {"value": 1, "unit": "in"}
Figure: {"value": 0.4050, "unit": "in"}
